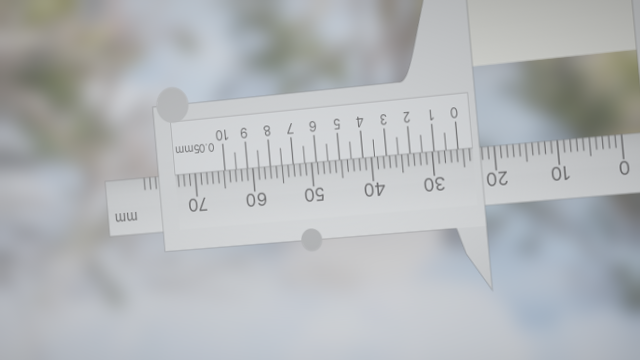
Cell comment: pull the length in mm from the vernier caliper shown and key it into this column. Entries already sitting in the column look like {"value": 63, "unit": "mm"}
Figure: {"value": 25.8, "unit": "mm"}
